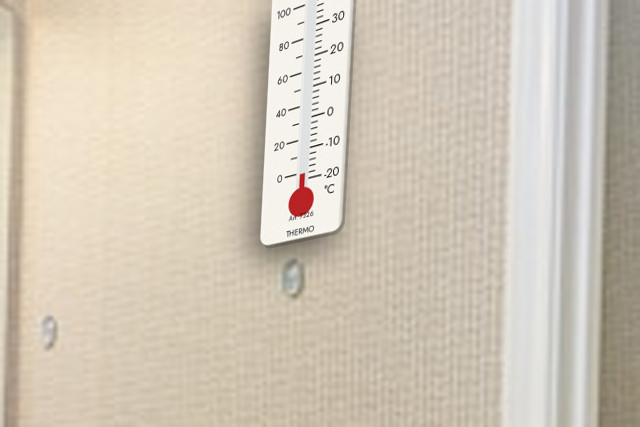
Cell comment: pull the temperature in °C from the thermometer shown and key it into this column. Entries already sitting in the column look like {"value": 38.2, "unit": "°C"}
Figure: {"value": -18, "unit": "°C"}
